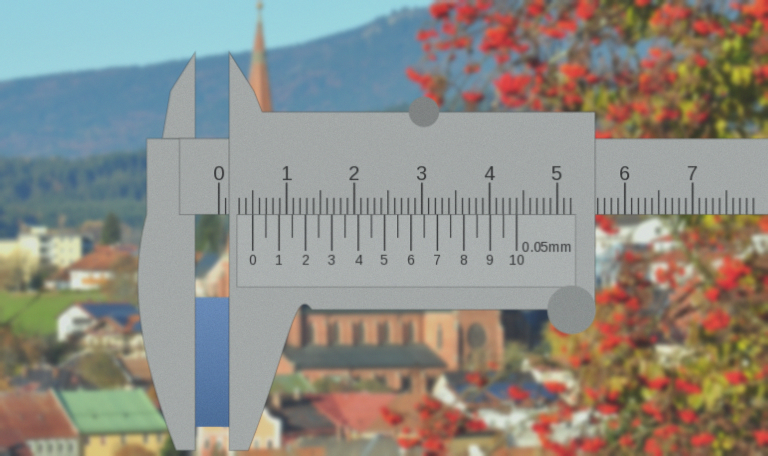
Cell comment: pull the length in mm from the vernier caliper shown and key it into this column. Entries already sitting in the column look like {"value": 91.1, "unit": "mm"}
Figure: {"value": 5.0, "unit": "mm"}
